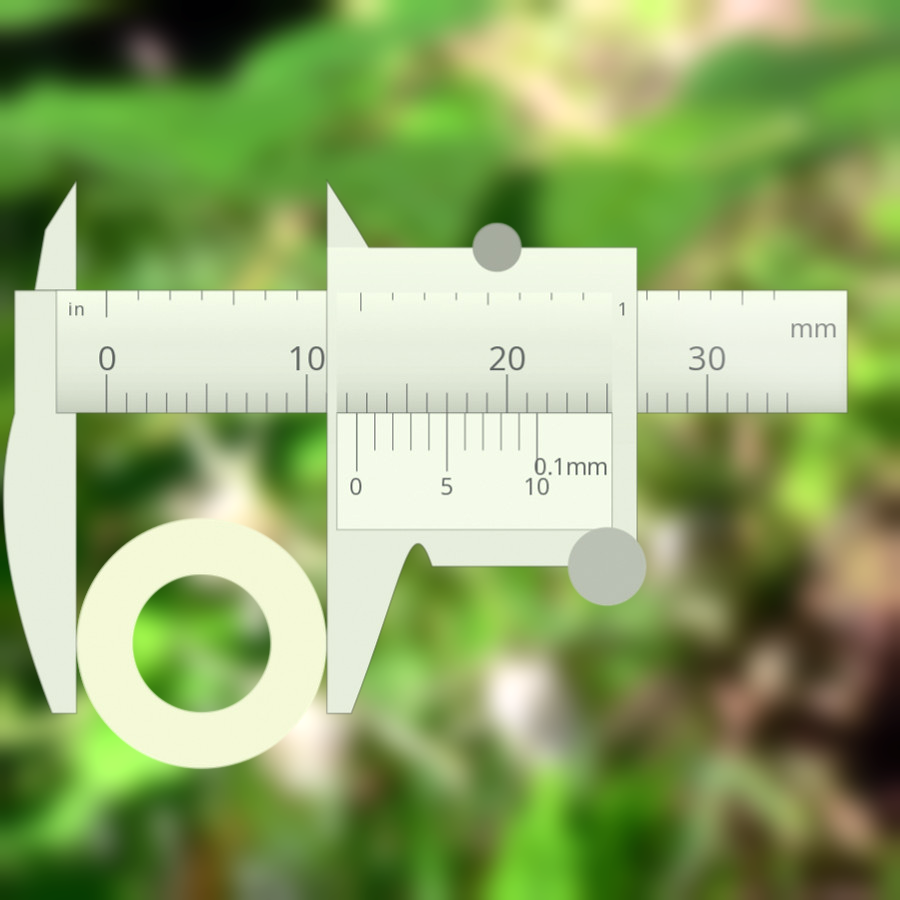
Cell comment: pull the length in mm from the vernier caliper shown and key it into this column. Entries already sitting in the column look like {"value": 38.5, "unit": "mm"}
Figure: {"value": 12.5, "unit": "mm"}
